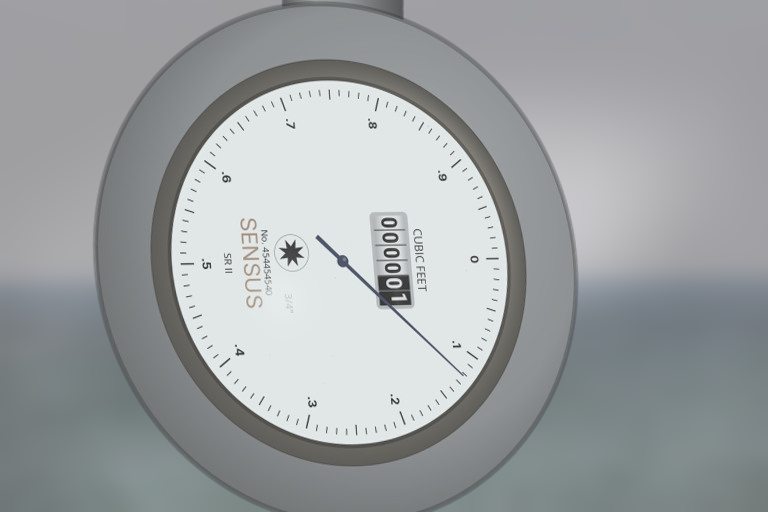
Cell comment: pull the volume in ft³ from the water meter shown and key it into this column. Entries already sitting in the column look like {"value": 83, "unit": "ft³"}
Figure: {"value": 1.12, "unit": "ft³"}
